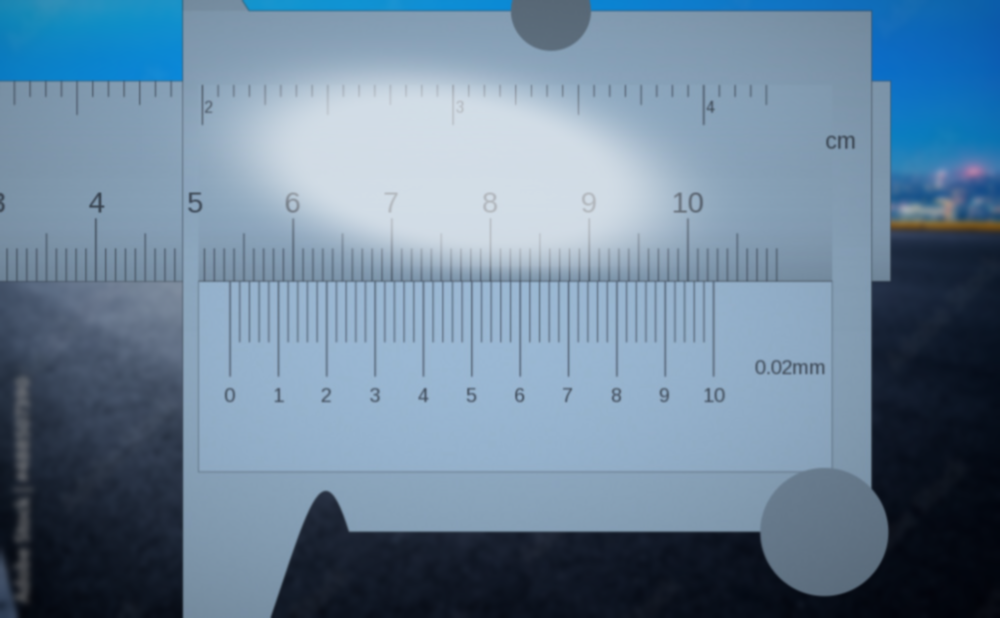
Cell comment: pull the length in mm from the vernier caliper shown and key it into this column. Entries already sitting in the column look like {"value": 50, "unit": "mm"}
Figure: {"value": 53.6, "unit": "mm"}
